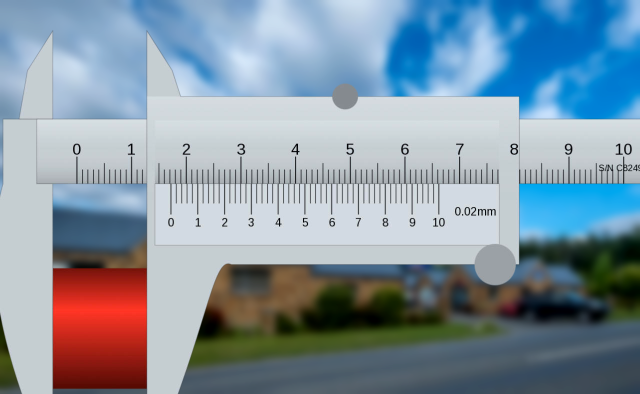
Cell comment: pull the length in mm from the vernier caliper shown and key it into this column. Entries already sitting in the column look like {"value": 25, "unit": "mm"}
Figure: {"value": 17.2, "unit": "mm"}
